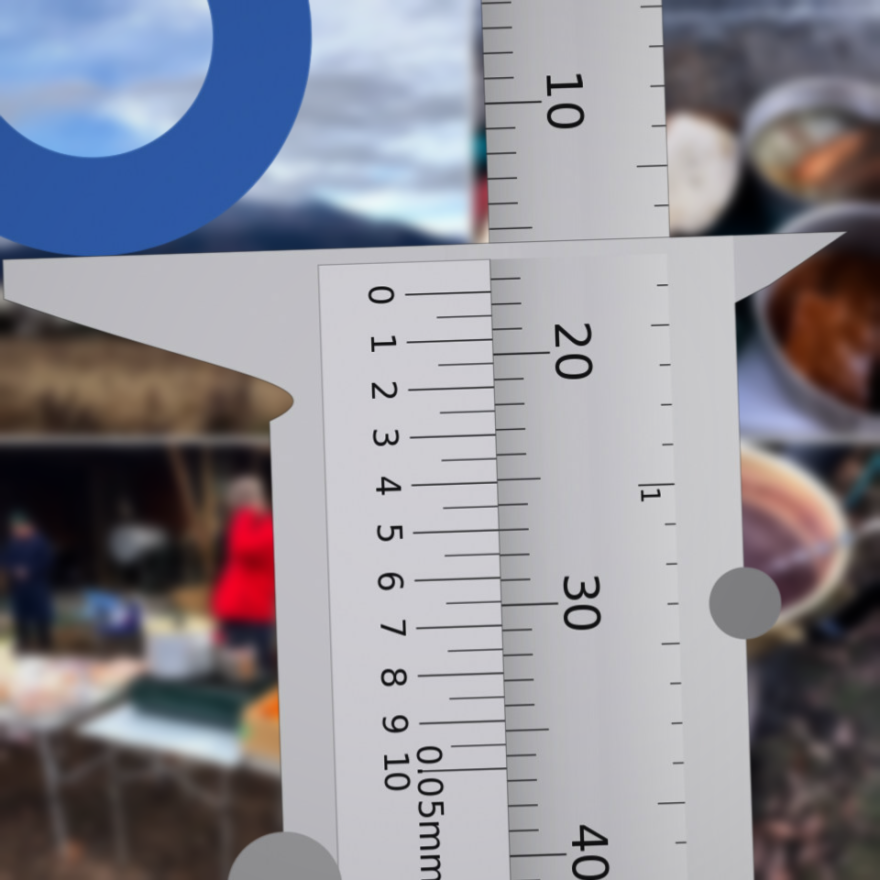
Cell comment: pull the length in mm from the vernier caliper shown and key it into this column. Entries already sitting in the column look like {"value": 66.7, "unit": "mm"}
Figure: {"value": 17.50, "unit": "mm"}
